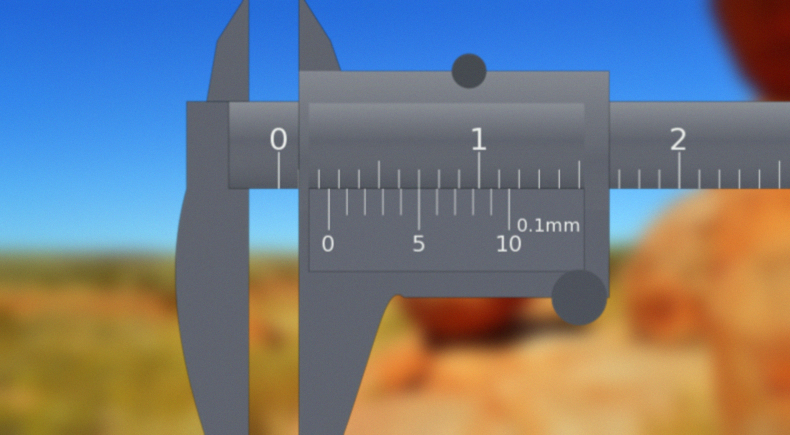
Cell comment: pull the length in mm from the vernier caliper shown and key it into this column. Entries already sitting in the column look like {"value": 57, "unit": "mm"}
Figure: {"value": 2.5, "unit": "mm"}
